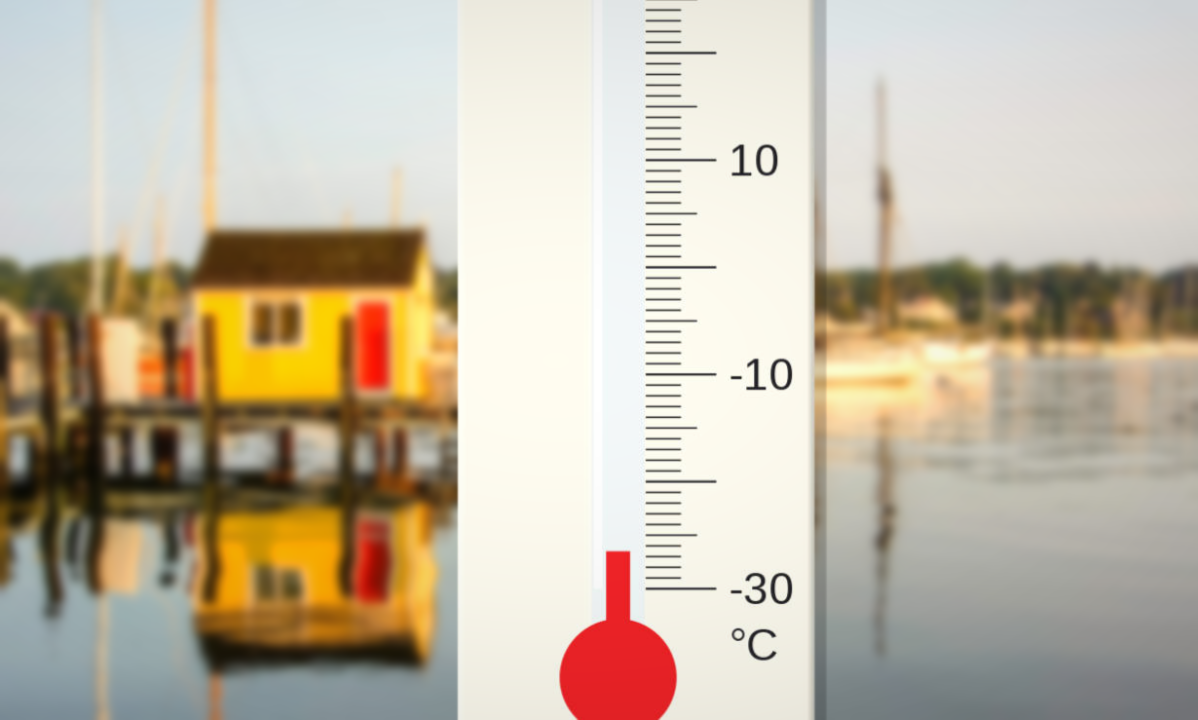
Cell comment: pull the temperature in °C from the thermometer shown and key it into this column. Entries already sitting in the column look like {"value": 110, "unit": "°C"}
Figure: {"value": -26.5, "unit": "°C"}
